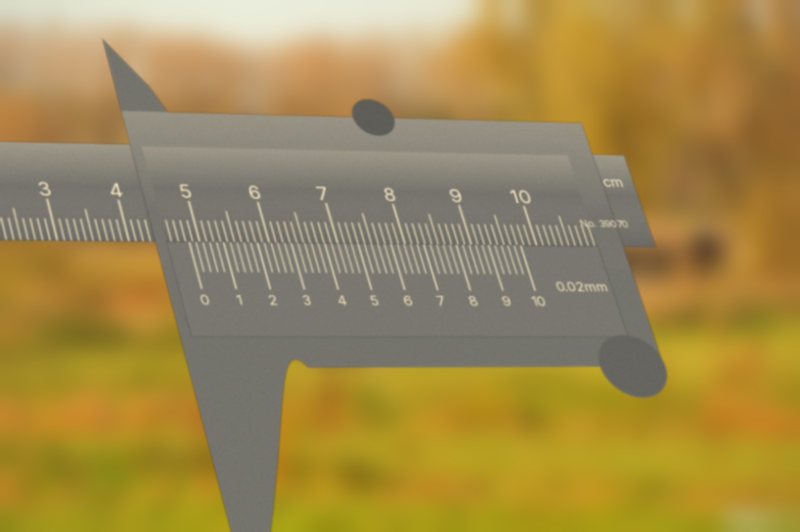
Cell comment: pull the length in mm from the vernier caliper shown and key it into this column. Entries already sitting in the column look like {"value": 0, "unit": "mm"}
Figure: {"value": 48.5, "unit": "mm"}
